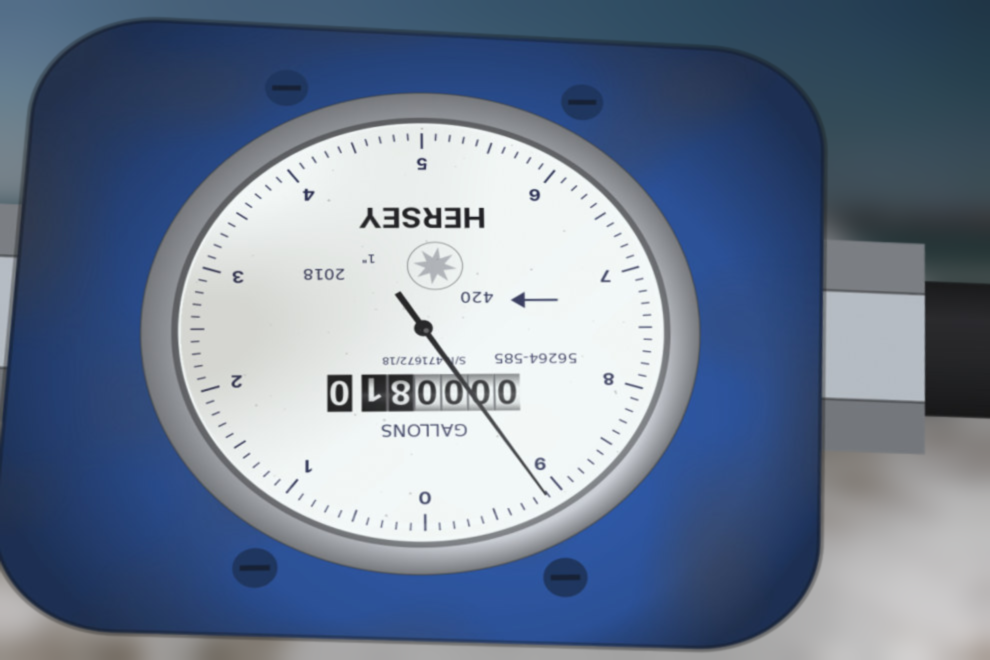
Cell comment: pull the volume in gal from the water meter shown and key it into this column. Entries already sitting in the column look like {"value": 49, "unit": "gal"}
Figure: {"value": 809.1, "unit": "gal"}
